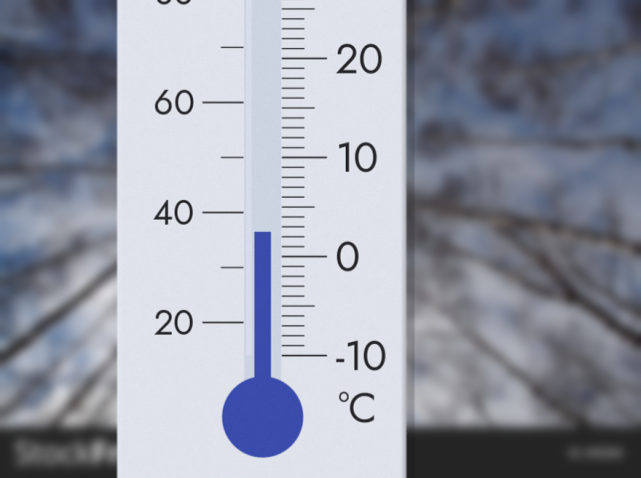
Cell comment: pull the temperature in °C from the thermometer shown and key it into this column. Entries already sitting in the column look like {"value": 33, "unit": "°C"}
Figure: {"value": 2.5, "unit": "°C"}
